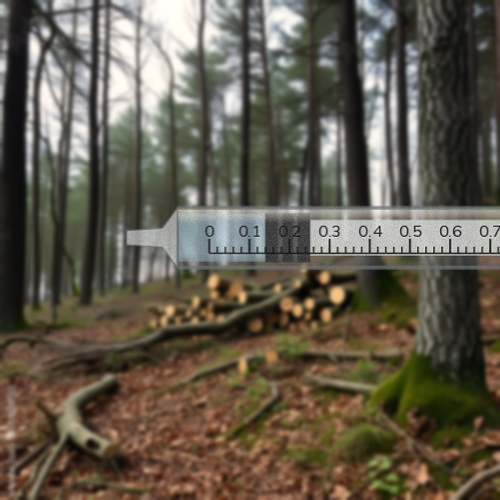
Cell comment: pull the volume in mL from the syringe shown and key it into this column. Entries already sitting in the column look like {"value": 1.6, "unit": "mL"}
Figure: {"value": 0.14, "unit": "mL"}
